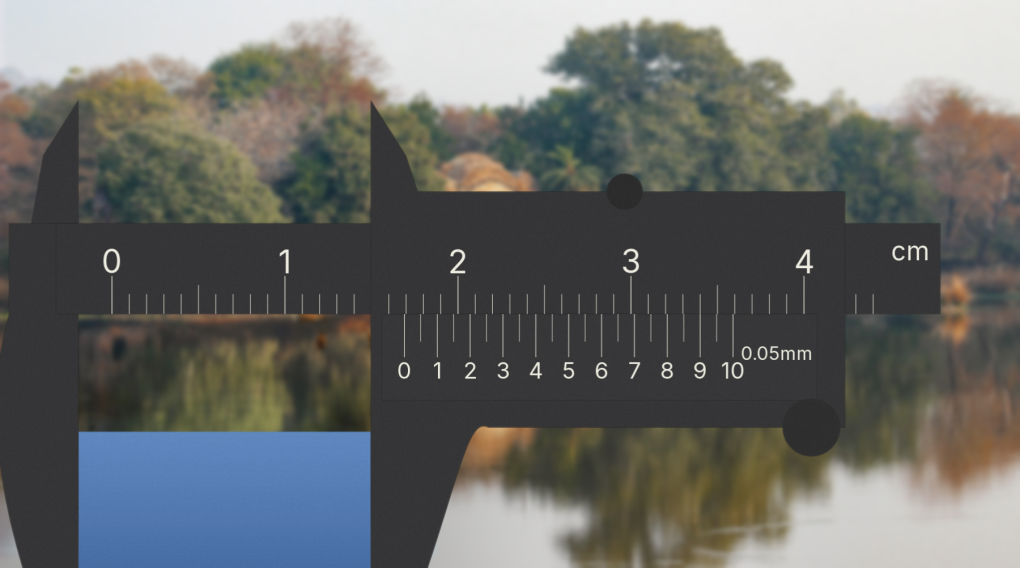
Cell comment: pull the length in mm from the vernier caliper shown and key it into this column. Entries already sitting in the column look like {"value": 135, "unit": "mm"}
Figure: {"value": 16.9, "unit": "mm"}
